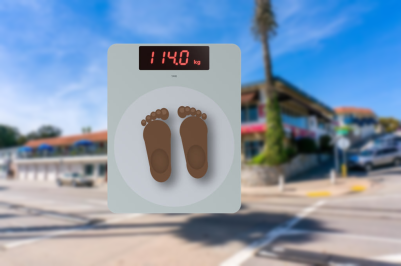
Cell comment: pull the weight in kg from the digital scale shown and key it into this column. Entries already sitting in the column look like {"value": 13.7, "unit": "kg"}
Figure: {"value": 114.0, "unit": "kg"}
